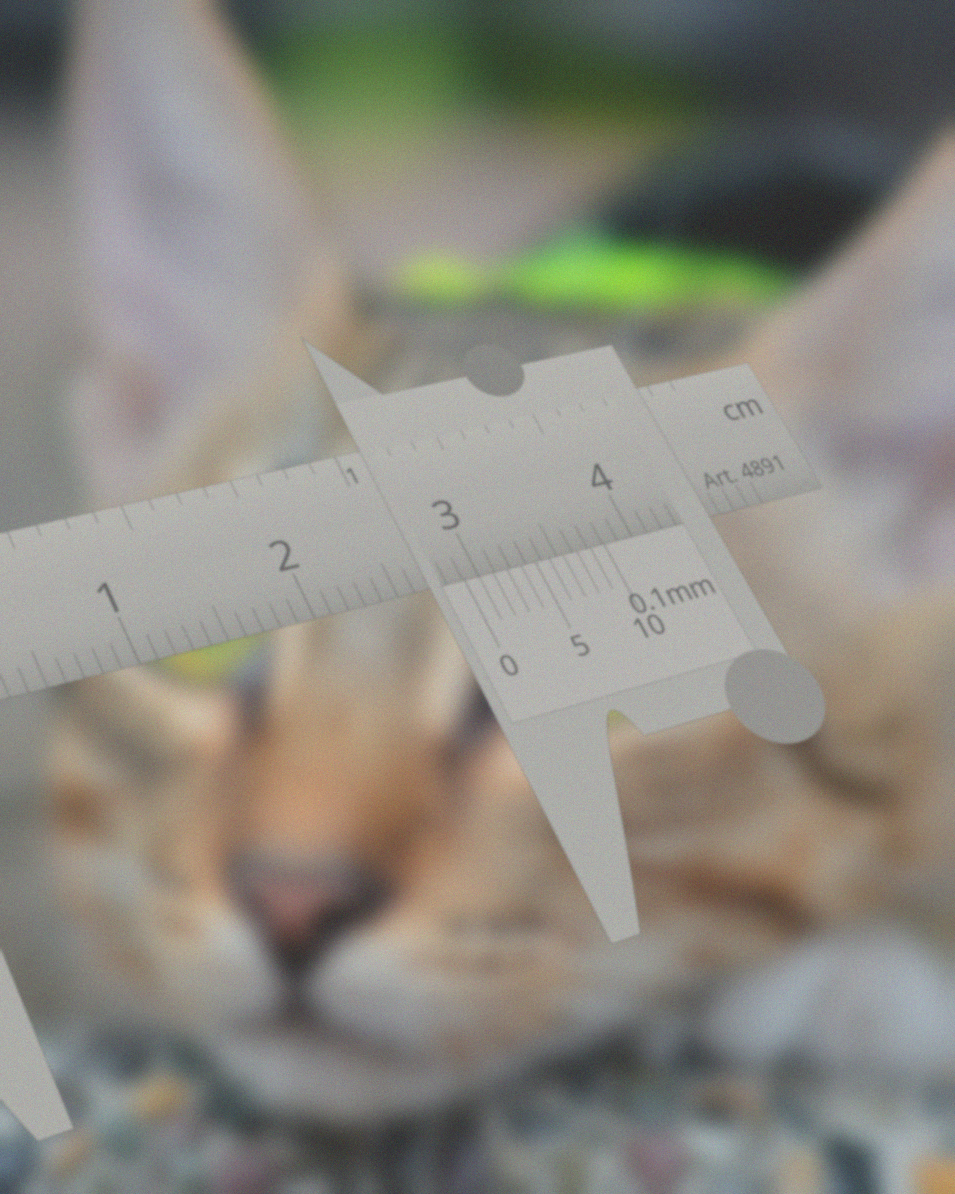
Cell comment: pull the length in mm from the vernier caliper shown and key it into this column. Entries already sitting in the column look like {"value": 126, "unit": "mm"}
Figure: {"value": 29.1, "unit": "mm"}
